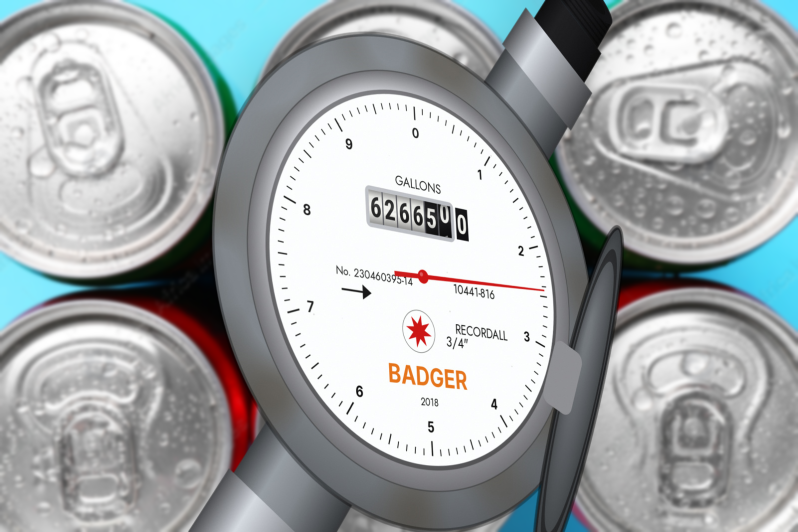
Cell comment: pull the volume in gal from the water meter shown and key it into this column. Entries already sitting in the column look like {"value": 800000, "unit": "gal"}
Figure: {"value": 6266502.4, "unit": "gal"}
